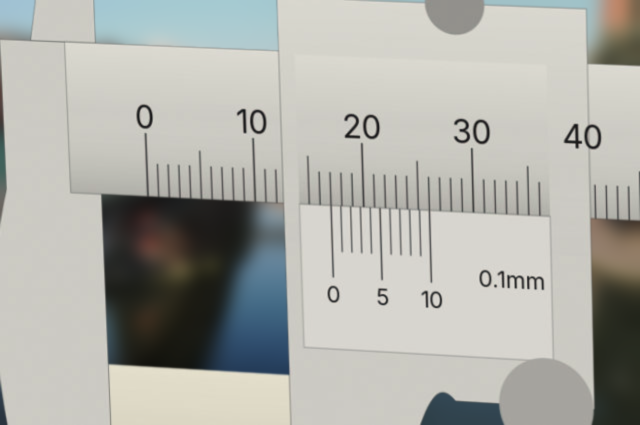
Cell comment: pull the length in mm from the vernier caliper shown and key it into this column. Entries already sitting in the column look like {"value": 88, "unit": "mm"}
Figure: {"value": 17.0, "unit": "mm"}
